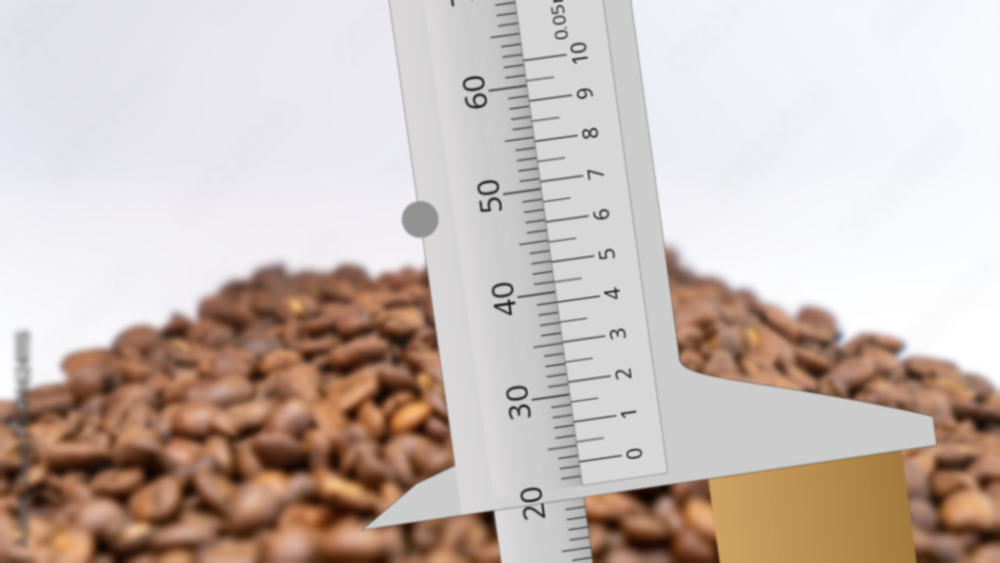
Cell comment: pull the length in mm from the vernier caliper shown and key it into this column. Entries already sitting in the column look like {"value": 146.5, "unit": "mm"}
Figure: {"value": 23.4, "unit": "mm"}
